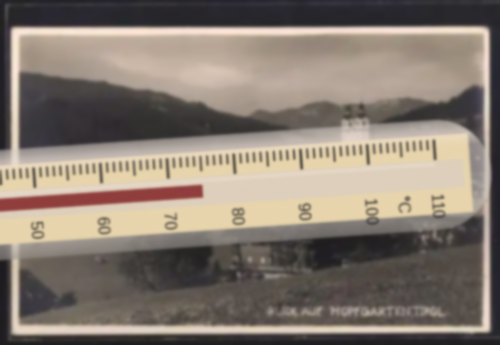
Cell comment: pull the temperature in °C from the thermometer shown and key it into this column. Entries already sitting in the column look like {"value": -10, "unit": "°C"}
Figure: {"value": 75, "unit": "°C"}
